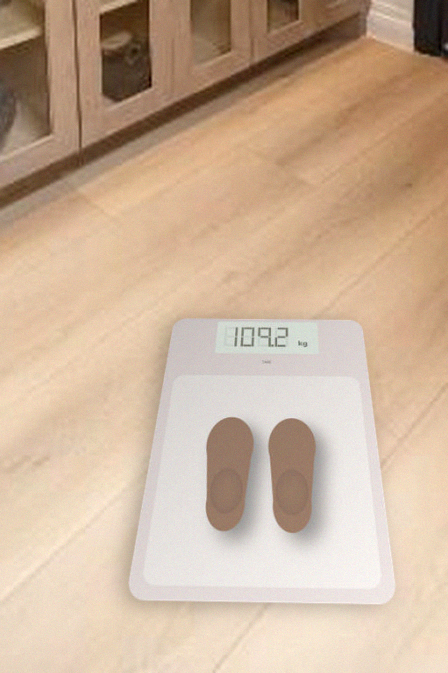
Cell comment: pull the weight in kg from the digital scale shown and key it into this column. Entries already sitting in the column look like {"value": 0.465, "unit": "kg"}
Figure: {"value": 109.2, "unit": "kg"}
